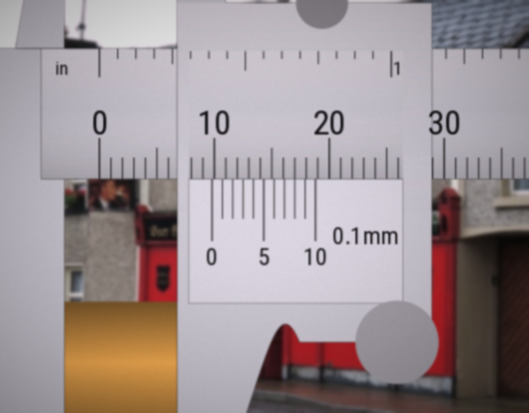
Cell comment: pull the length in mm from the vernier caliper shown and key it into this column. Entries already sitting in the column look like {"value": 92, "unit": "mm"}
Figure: {"value": 9.8, "unit": "mm"}
